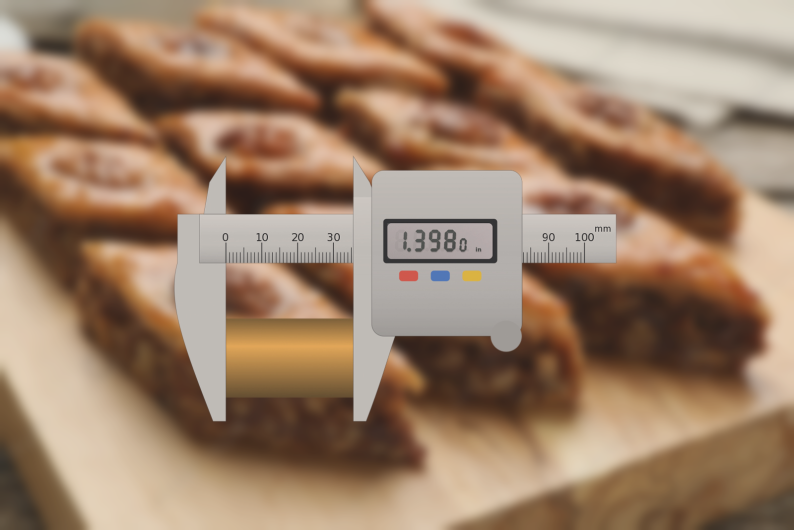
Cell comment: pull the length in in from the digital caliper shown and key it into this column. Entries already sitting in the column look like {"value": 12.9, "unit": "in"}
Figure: {"value": 1.3980, "unit": "in"}
